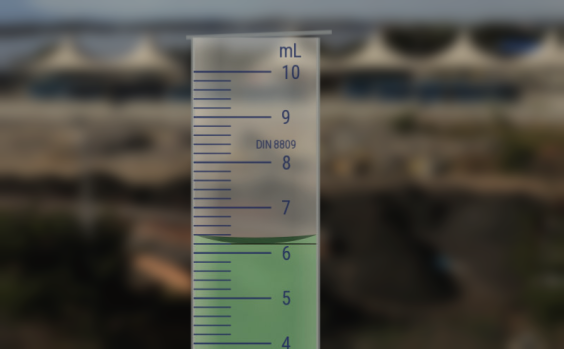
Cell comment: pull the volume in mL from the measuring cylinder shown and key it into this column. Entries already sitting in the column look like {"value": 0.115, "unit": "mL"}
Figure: {"value": 6.2, "unit": "mL"}
